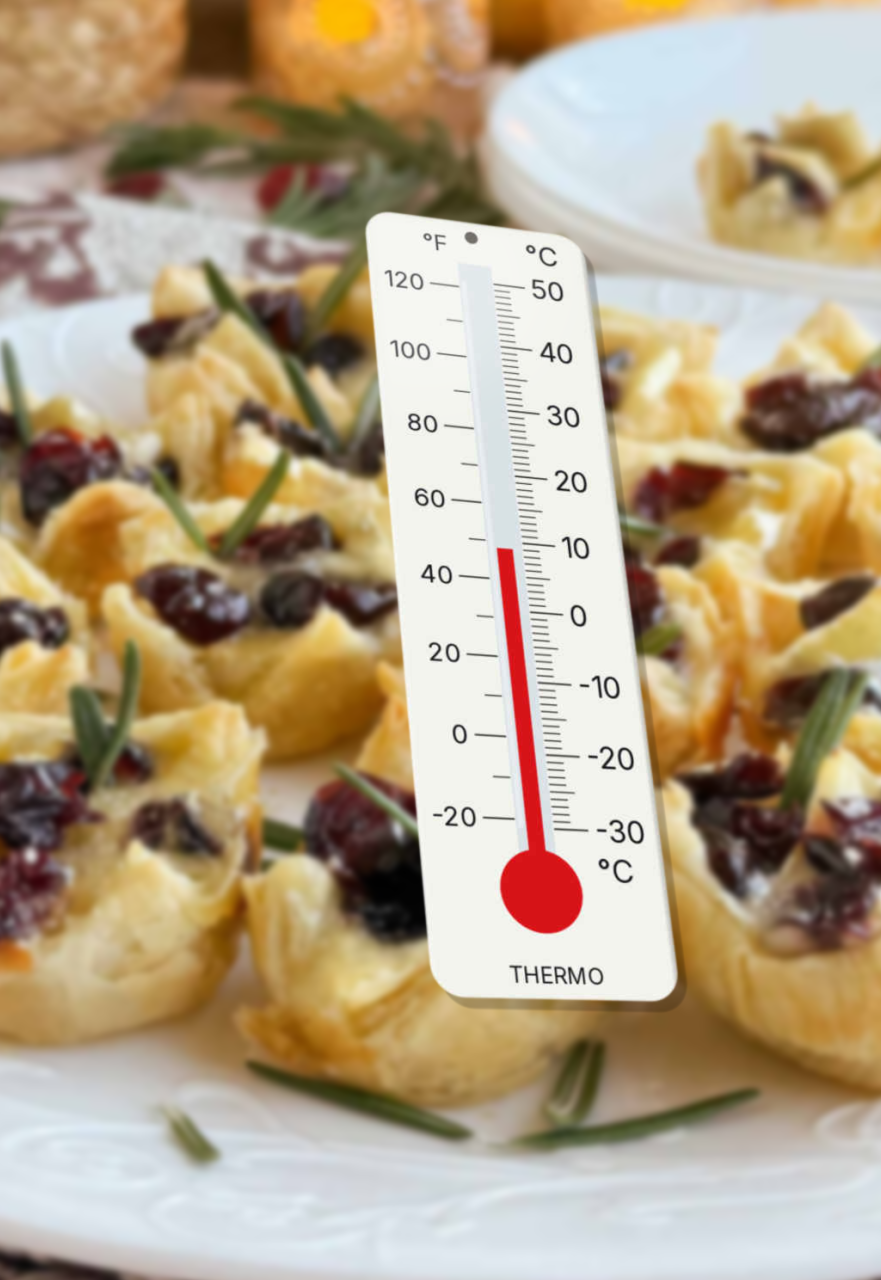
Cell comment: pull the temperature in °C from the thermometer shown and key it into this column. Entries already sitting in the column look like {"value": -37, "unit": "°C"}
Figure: {"value": 9, "unit": "°C"}
